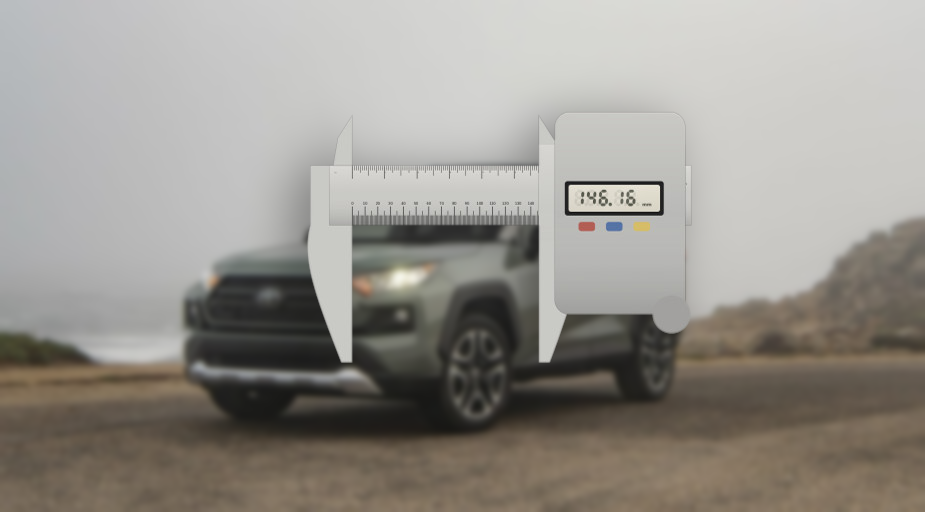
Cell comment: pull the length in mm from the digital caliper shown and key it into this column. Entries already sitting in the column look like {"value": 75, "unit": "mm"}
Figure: {"value": 146.16, "unit": "mm"}
